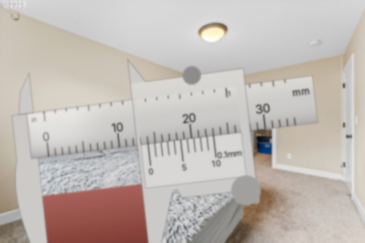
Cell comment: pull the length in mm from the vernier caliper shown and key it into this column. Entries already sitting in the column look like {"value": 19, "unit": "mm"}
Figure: {"value": 14.0, "unit": "mm"}
